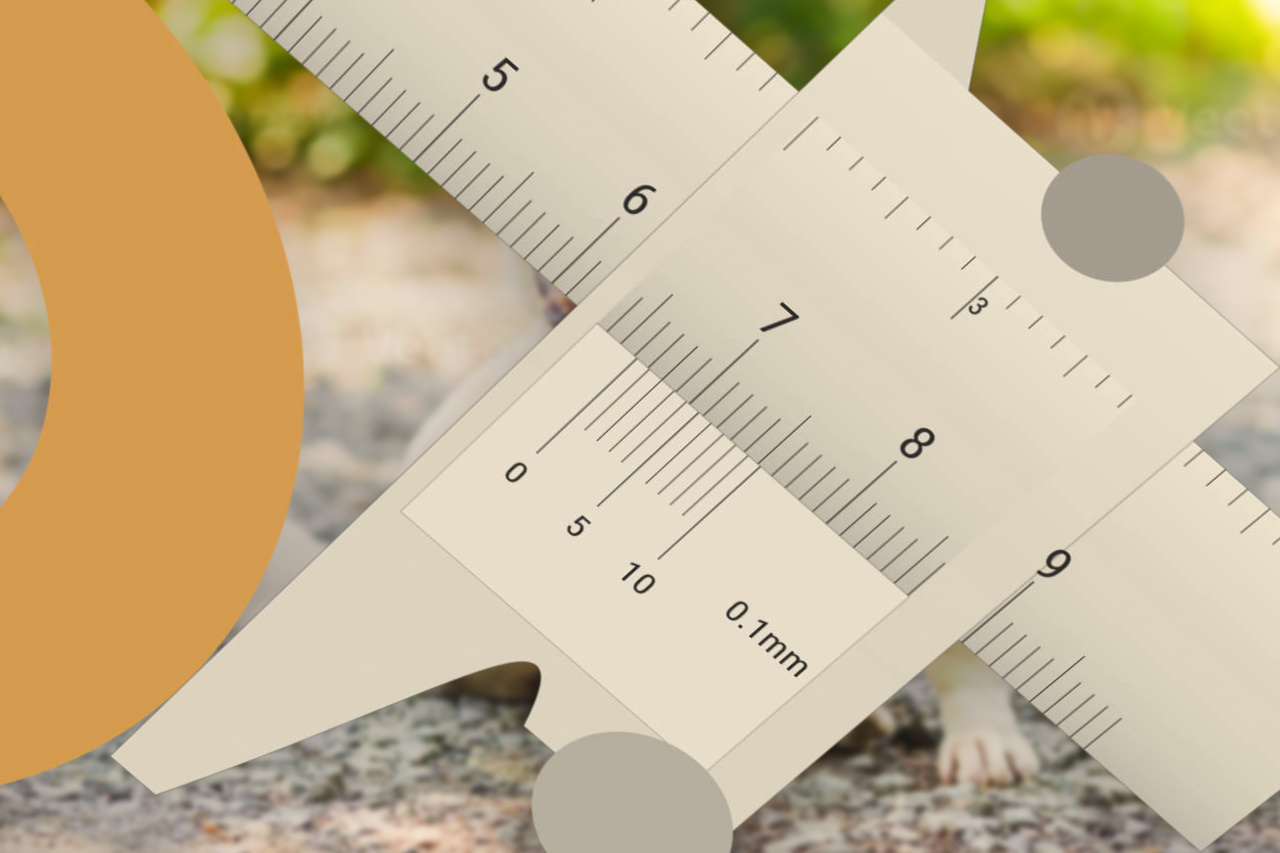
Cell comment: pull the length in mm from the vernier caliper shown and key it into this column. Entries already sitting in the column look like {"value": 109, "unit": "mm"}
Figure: {"value": 66.2, "unit": "mm"}
